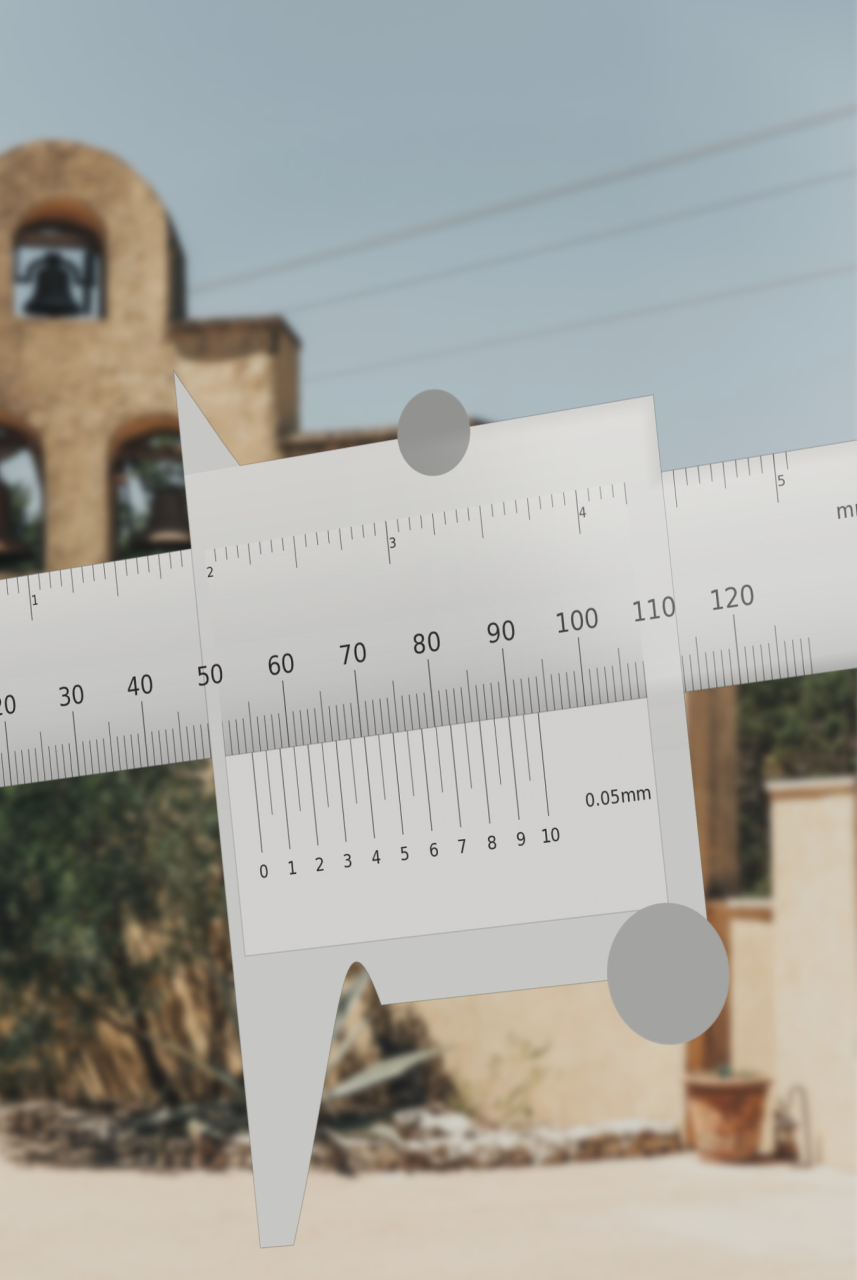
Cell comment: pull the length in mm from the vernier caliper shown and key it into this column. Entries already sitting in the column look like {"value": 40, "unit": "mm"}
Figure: {"value": 54.8, "unit": "mm"}
